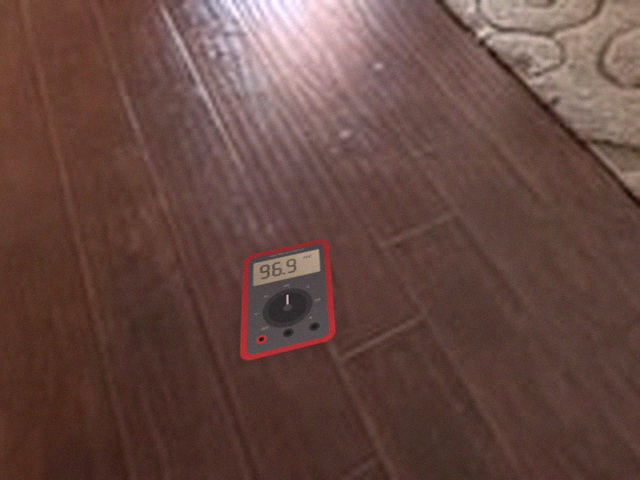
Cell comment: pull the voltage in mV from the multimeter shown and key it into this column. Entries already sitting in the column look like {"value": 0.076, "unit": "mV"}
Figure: {"value": 96.9, "unit": "mV"}
